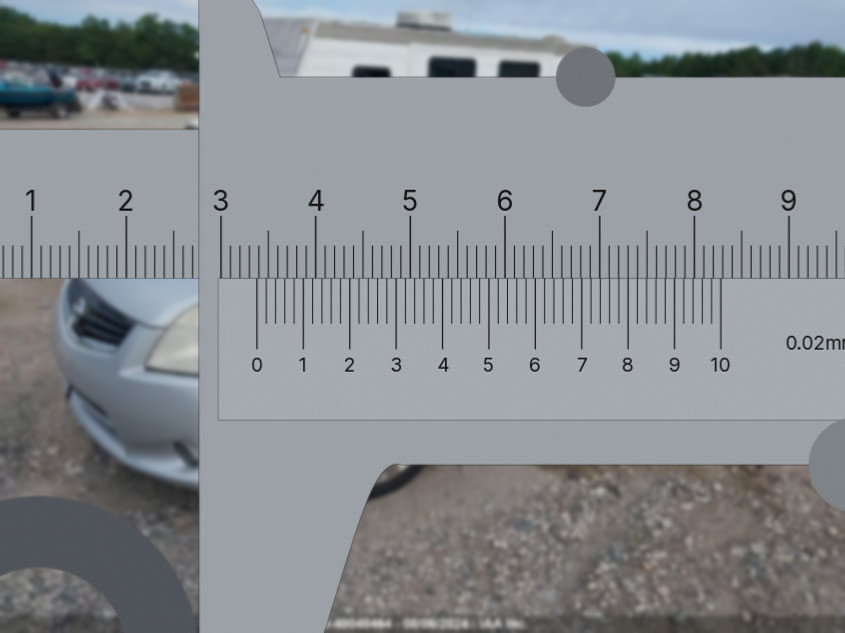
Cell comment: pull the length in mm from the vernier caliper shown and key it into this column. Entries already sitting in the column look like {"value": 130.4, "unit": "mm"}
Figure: {"value": 33.8, "unit": "mm"}
